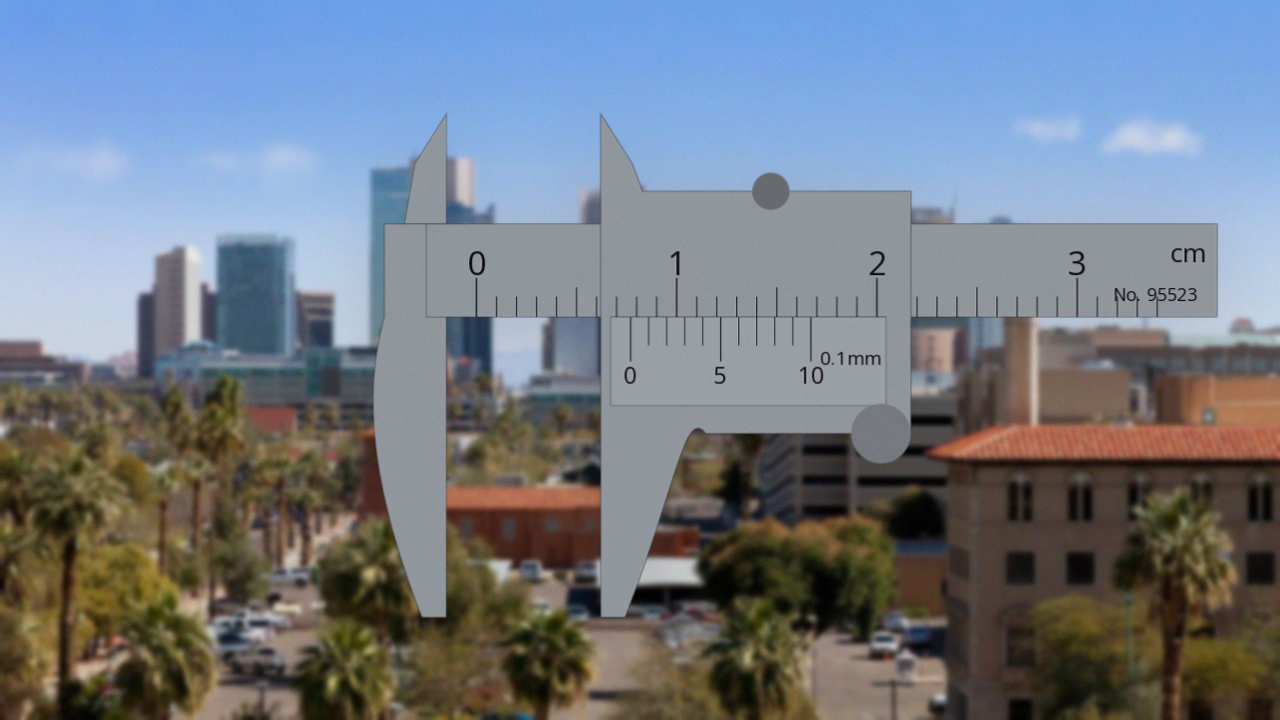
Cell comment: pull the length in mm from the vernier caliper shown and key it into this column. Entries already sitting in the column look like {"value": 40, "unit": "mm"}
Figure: {"value": 7.7, "unit": "mm"}
